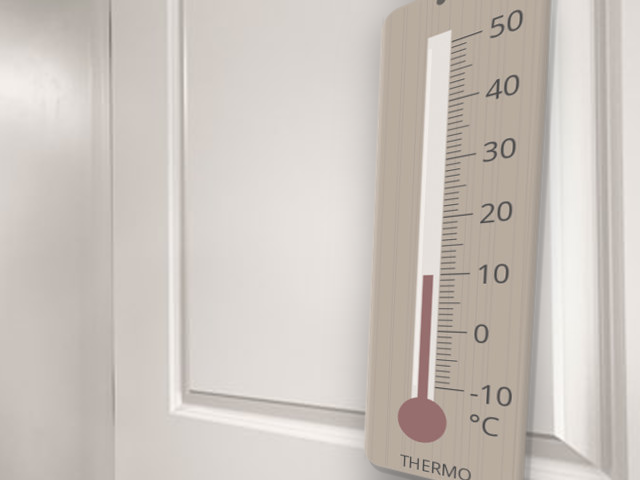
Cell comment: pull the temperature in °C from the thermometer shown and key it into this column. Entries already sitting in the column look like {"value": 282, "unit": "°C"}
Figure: {"value": 10, "unit": "°C"}
